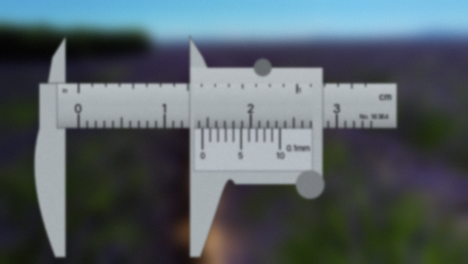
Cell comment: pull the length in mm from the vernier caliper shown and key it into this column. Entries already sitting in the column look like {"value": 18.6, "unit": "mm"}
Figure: {"value": 14.4, "unit": "mm"}
